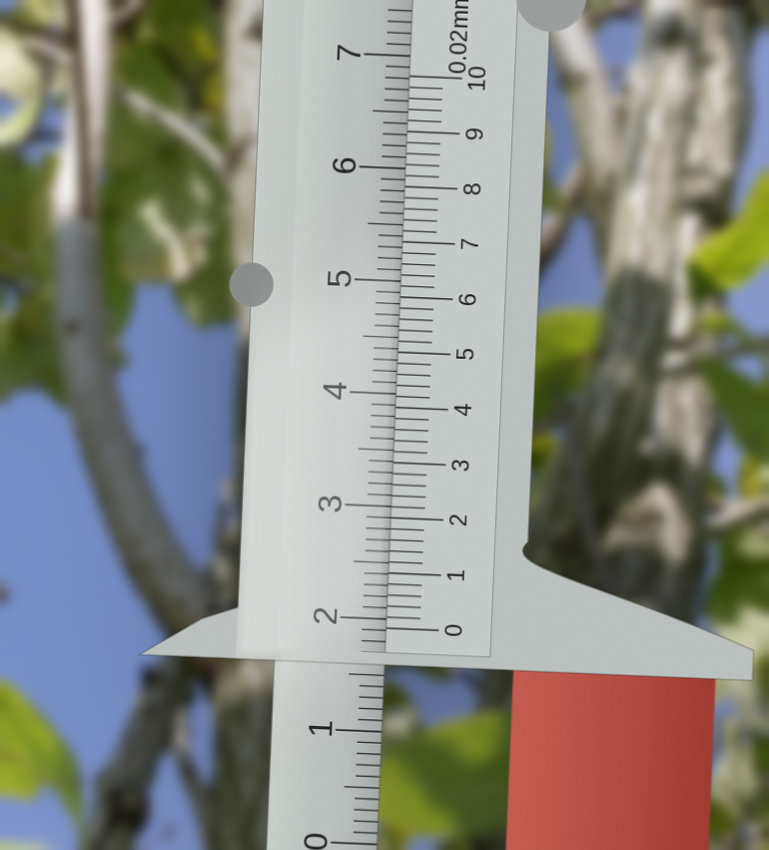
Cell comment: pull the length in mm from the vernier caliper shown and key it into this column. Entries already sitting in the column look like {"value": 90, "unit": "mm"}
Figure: {"value": 19.2, "unit": "mm"}
